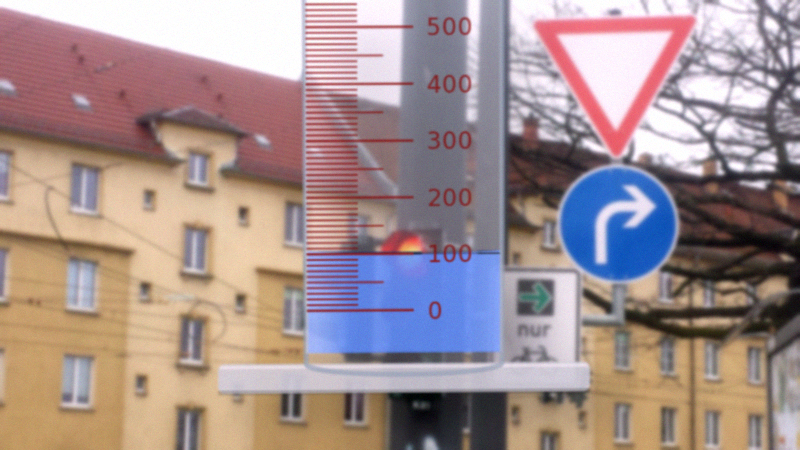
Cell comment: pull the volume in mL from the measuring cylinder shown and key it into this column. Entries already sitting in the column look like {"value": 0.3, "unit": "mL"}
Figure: {"value": 100, "unit": "mL"}
